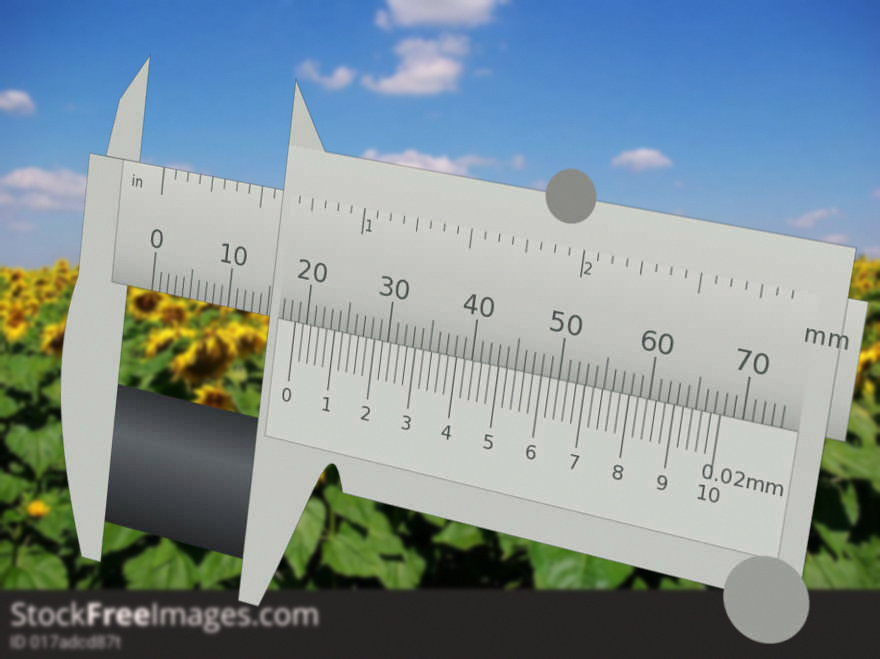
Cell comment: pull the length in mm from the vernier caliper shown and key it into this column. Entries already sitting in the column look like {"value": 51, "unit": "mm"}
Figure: {"value": 18.6, "unit": "mm"}
